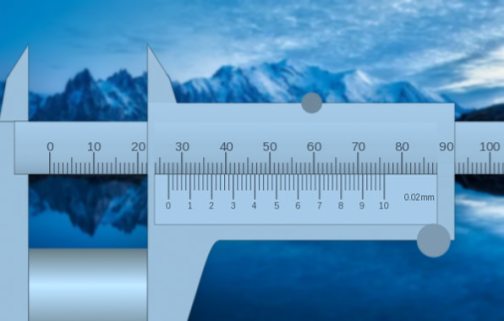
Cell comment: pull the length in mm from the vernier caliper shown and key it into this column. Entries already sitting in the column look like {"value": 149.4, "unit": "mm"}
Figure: {"value": 27.0, "unit": "mm"}
